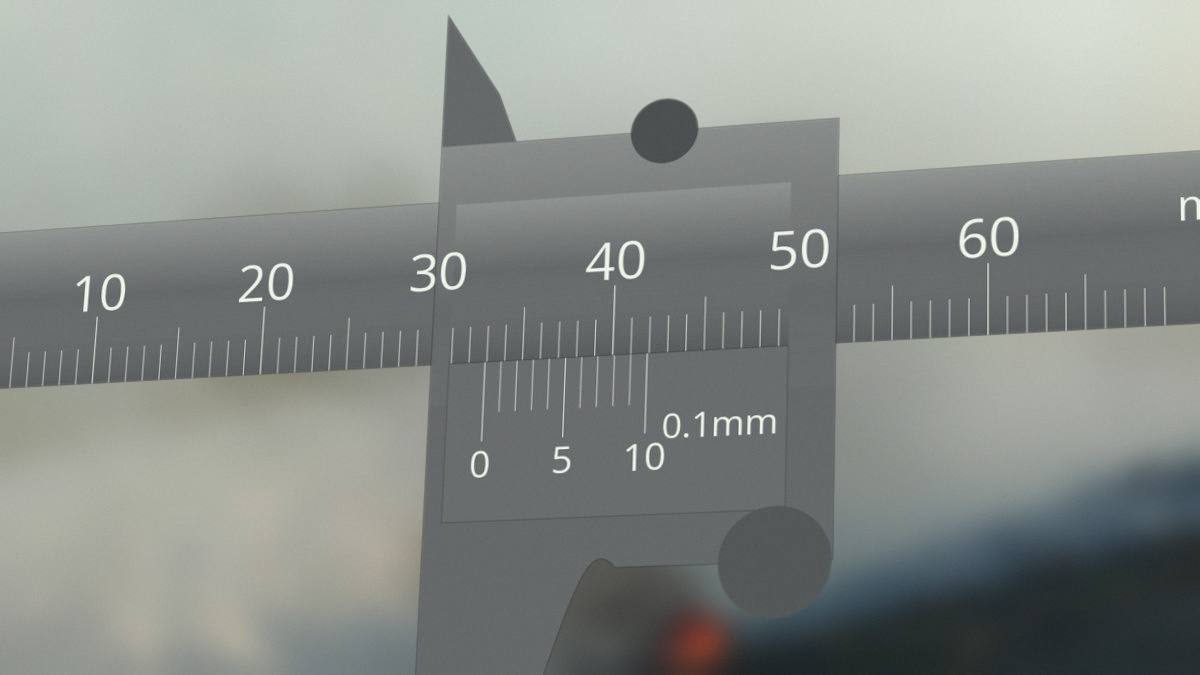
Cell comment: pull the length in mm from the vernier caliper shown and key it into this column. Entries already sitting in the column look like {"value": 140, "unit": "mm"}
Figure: {"value": 32.9, "unit": "mm"}
